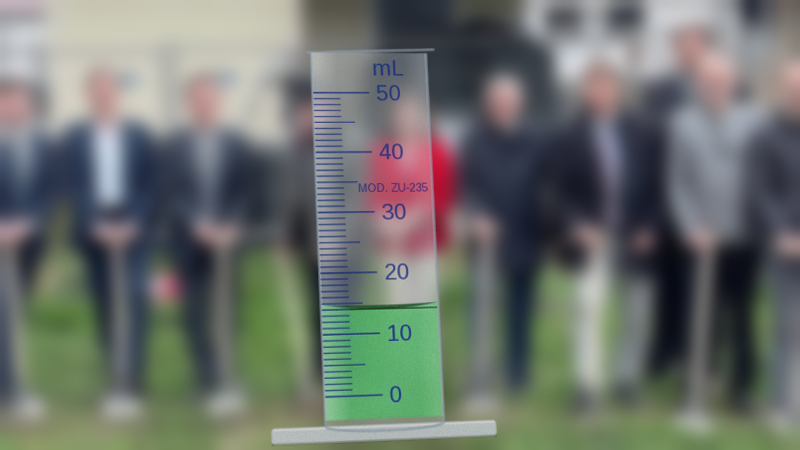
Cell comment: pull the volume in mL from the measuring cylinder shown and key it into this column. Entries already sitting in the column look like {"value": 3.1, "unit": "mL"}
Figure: {"value": 14, "unit": "mL"}
